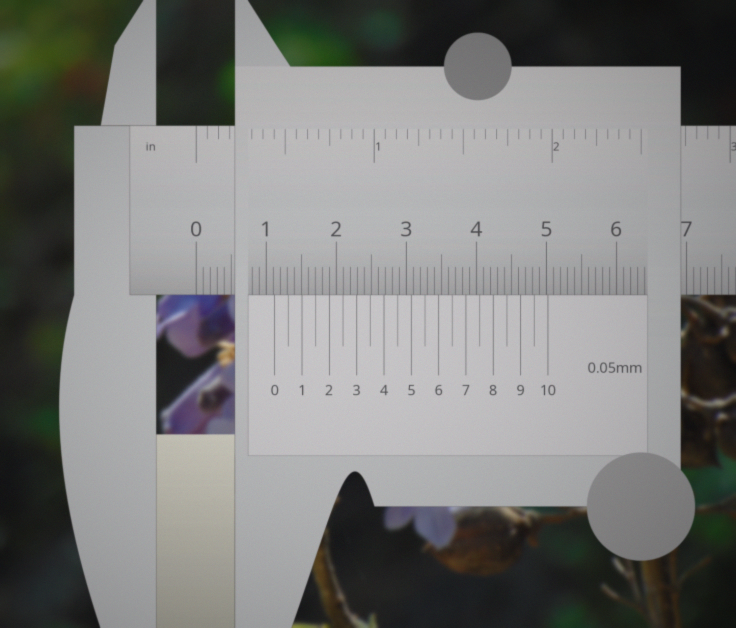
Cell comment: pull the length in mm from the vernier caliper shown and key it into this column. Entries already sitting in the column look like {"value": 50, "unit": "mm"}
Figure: {"value": 11.2, "unit": "mm"}
